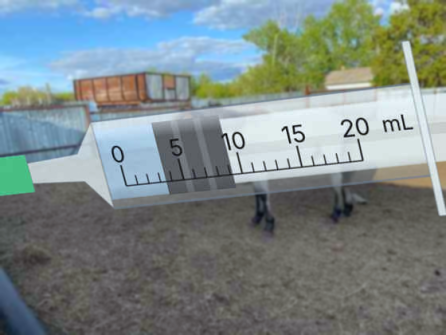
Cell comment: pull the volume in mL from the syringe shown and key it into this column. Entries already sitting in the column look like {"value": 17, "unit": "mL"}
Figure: {"value": 3.5, "unit": "mL"}
